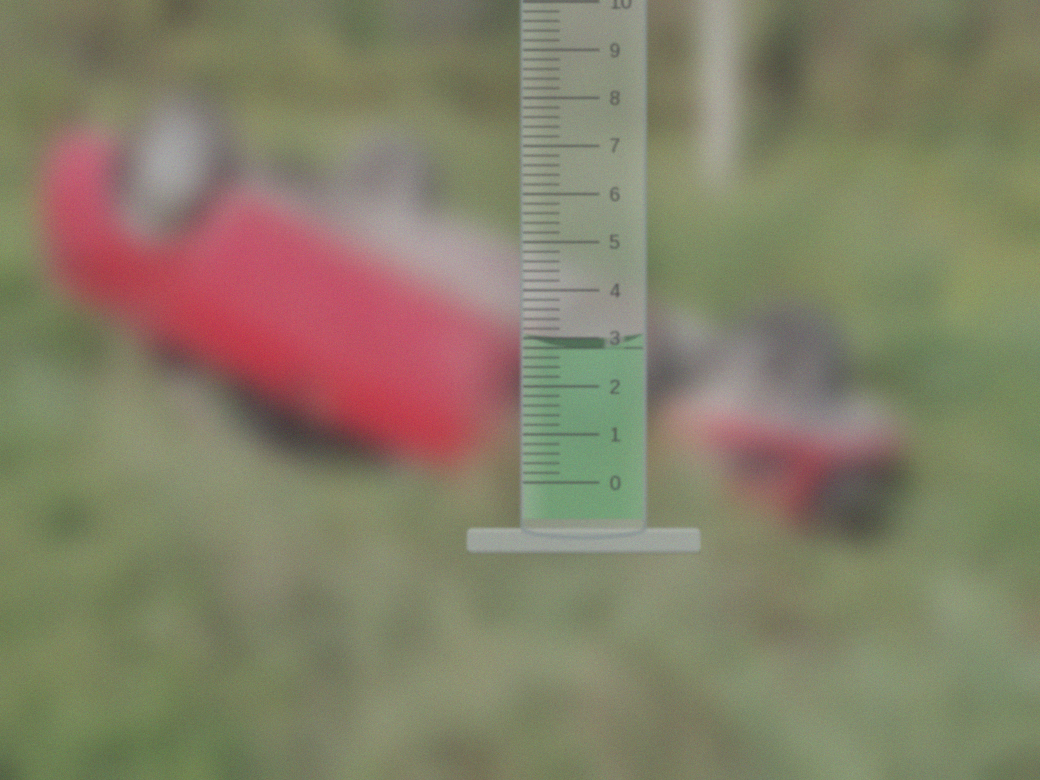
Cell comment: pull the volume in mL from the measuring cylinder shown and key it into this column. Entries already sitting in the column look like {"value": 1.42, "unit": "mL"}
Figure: {"value": 2.8, "unit": "mL"}
